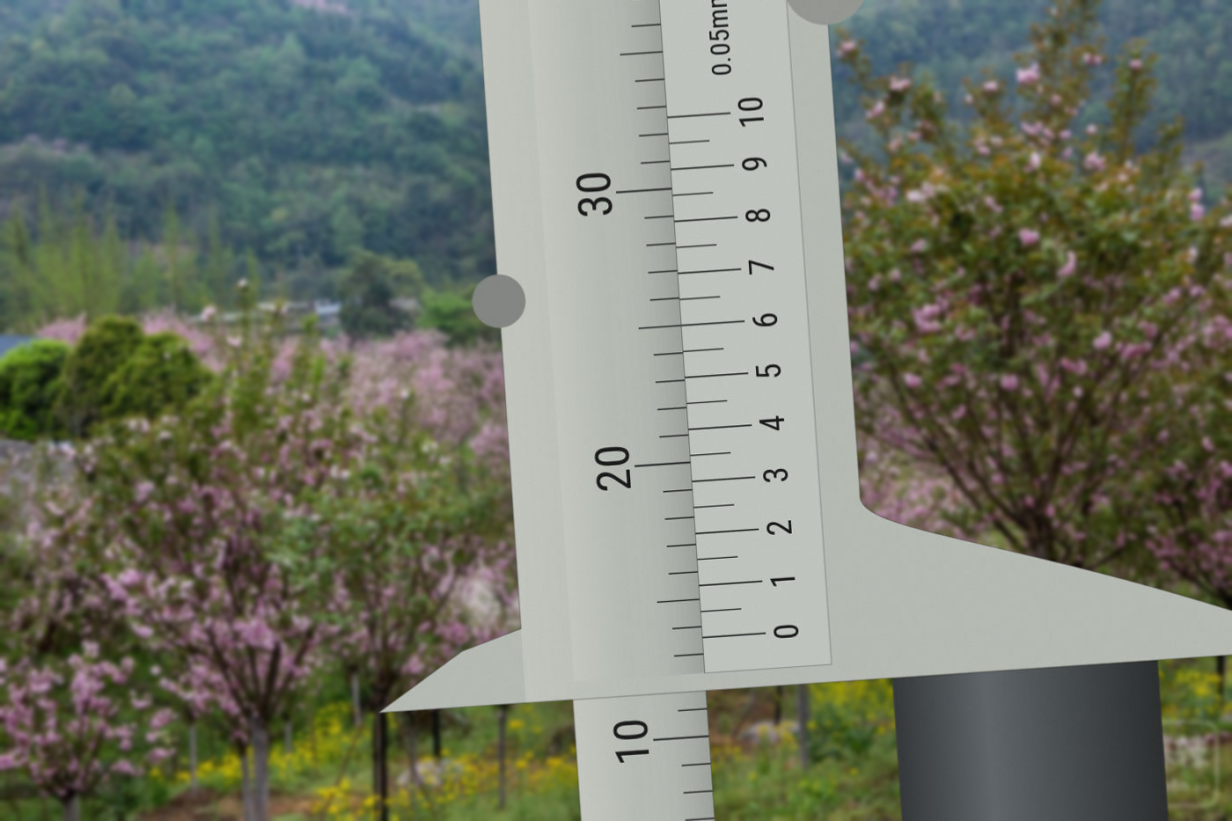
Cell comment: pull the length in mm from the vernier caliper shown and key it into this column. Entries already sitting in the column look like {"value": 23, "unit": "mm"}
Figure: {"value": 13.60, "unit": "mm"}
